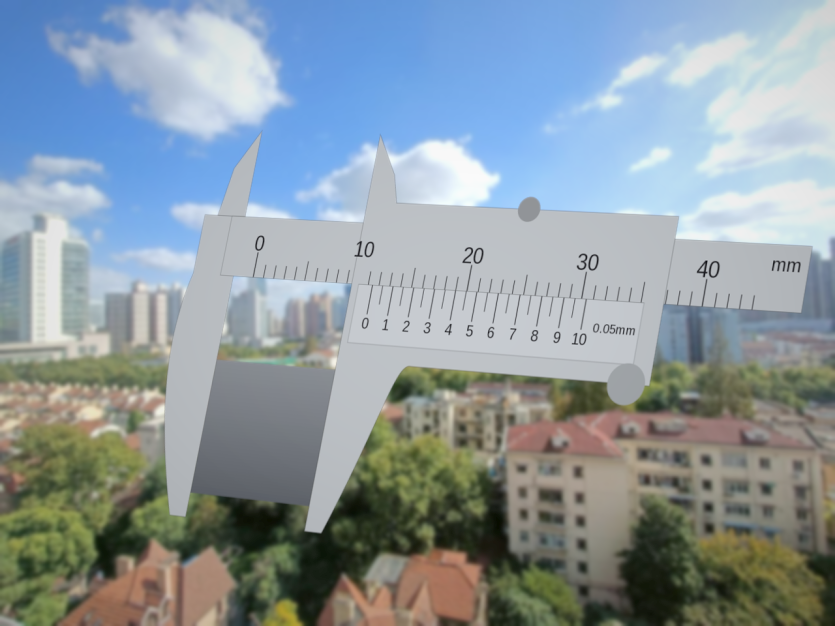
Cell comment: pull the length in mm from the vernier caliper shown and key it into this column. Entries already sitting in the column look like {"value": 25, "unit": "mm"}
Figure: {"value": 11.4, "unit": "mm"}
